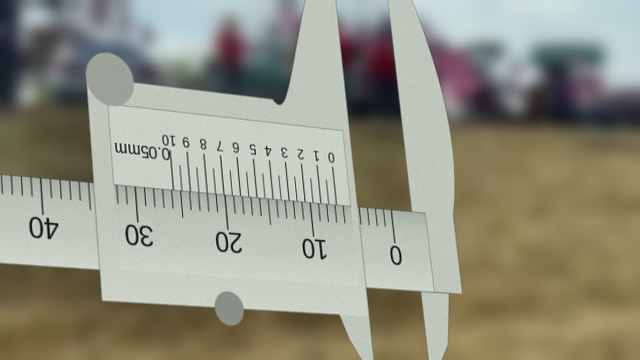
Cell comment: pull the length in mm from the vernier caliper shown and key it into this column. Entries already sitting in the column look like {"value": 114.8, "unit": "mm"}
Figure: {"value": 6.8, "unit": "mm"}
